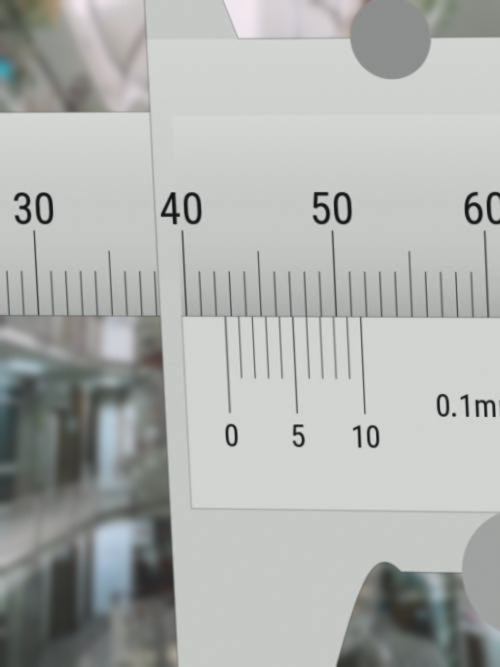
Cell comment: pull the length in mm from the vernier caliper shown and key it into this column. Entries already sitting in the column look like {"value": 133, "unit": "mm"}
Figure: {"value": 42.6, "unit": "mm"}
